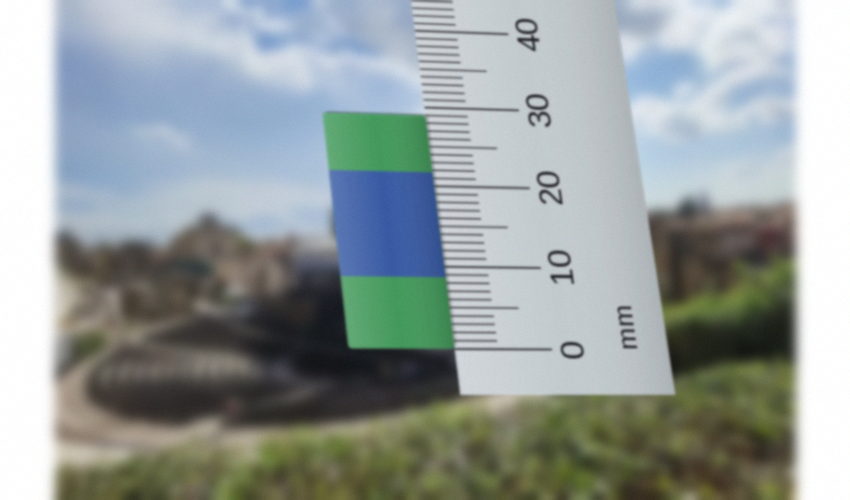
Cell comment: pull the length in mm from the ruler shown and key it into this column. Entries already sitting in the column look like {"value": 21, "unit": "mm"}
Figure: {"value": 29, "unit": "mm"}
